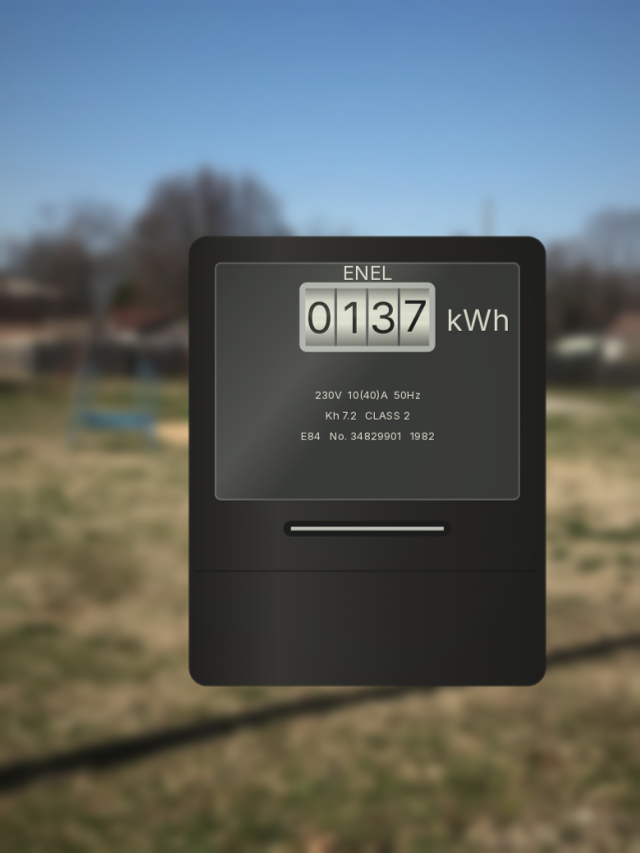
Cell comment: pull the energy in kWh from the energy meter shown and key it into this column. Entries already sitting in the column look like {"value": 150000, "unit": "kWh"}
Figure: {"value": 137, "unit": "kWh"}
